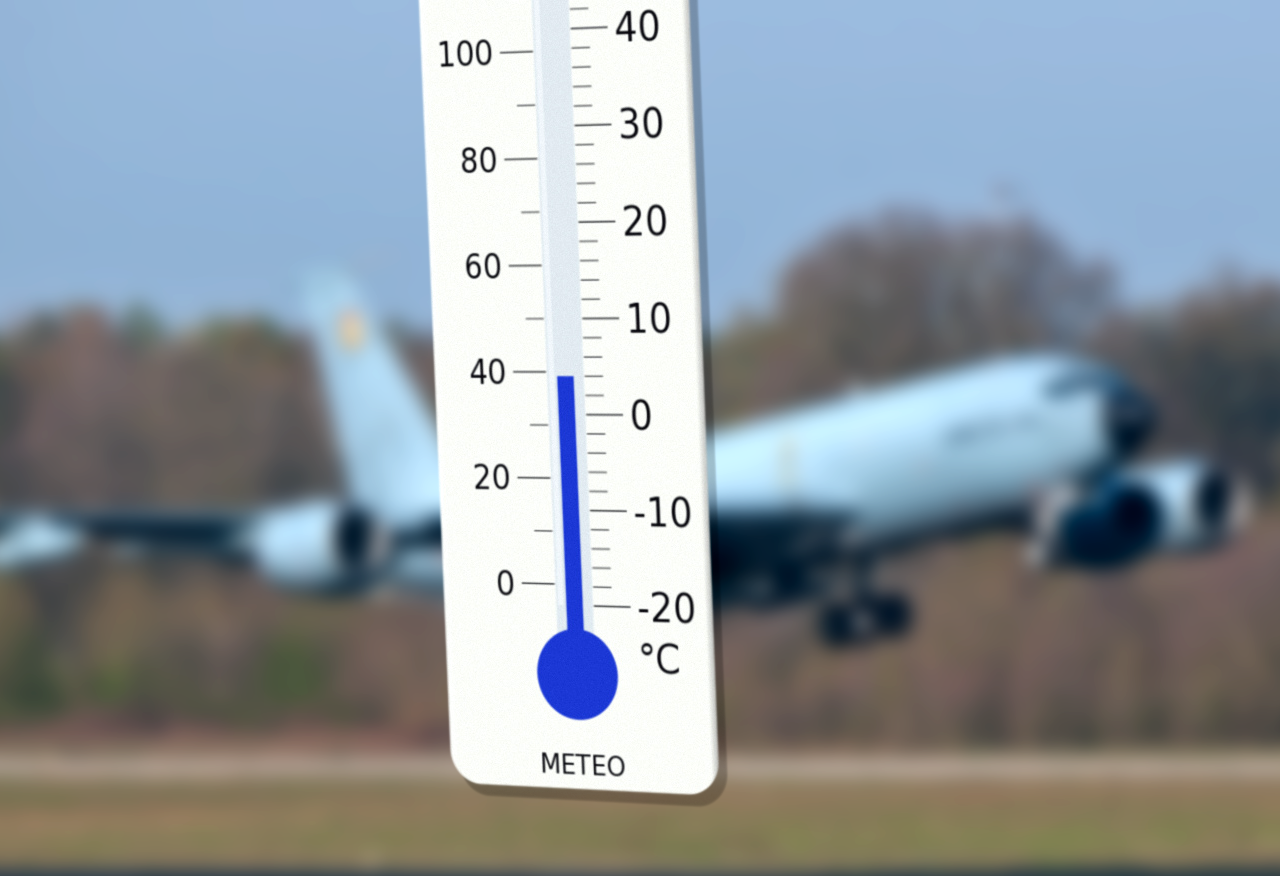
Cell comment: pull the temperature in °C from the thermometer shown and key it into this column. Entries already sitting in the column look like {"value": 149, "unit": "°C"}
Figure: {"value": 4, "unit": "°C"}
